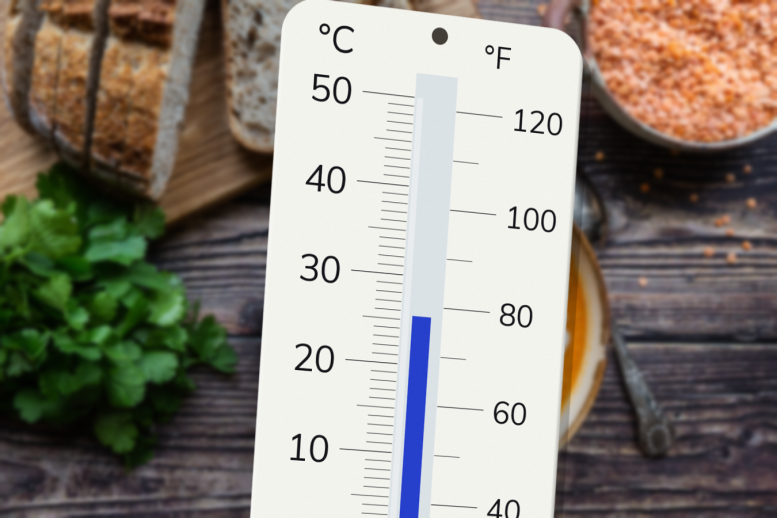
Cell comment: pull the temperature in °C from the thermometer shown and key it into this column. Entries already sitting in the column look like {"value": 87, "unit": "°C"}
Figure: {"value": 25.5, "unit": "°C"}
